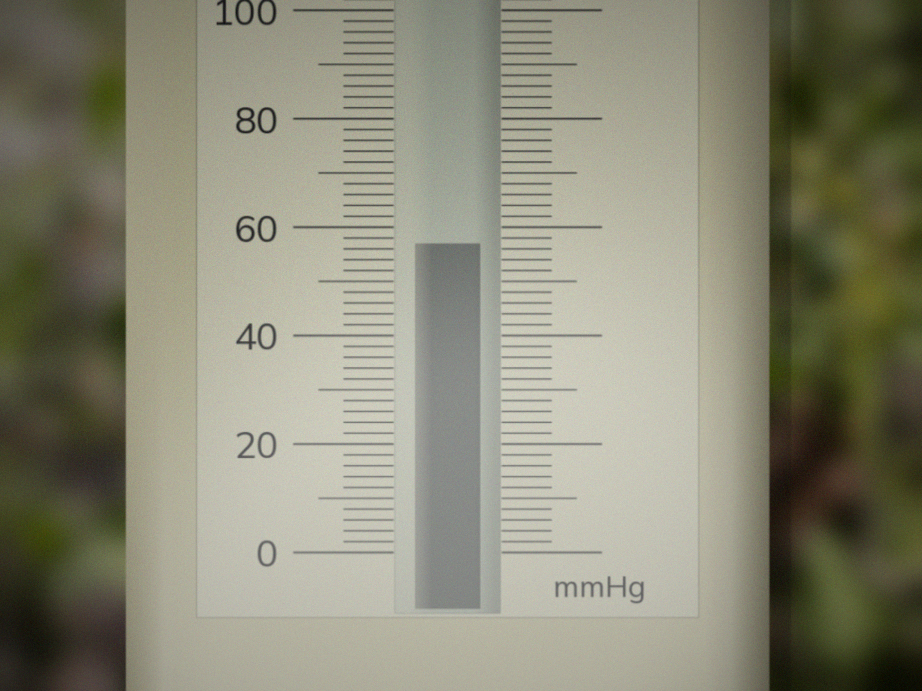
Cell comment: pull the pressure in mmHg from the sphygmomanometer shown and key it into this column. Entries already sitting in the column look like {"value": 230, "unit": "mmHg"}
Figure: {"value": 57, "unit": "mmHg"}
